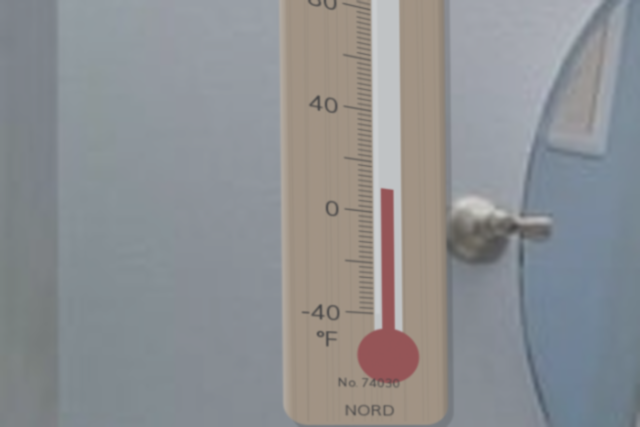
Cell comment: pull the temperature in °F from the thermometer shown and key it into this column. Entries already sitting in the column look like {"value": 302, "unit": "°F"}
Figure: {"value": 10, "unit": "°F"}
